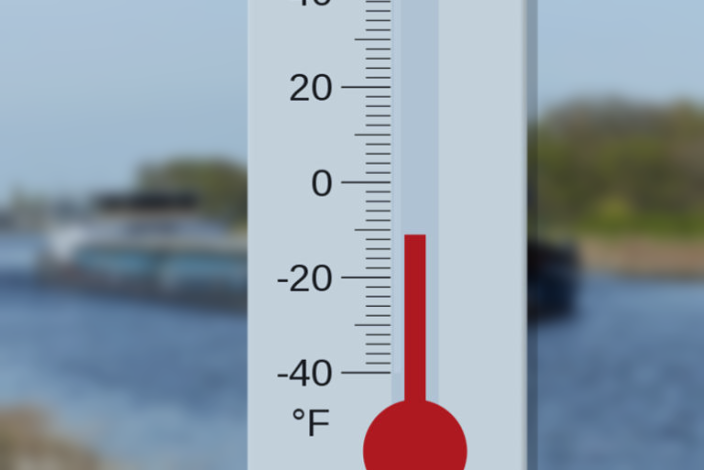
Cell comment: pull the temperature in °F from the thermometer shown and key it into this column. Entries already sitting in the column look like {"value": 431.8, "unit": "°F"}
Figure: {"value": -11, "unit": "°F"}
